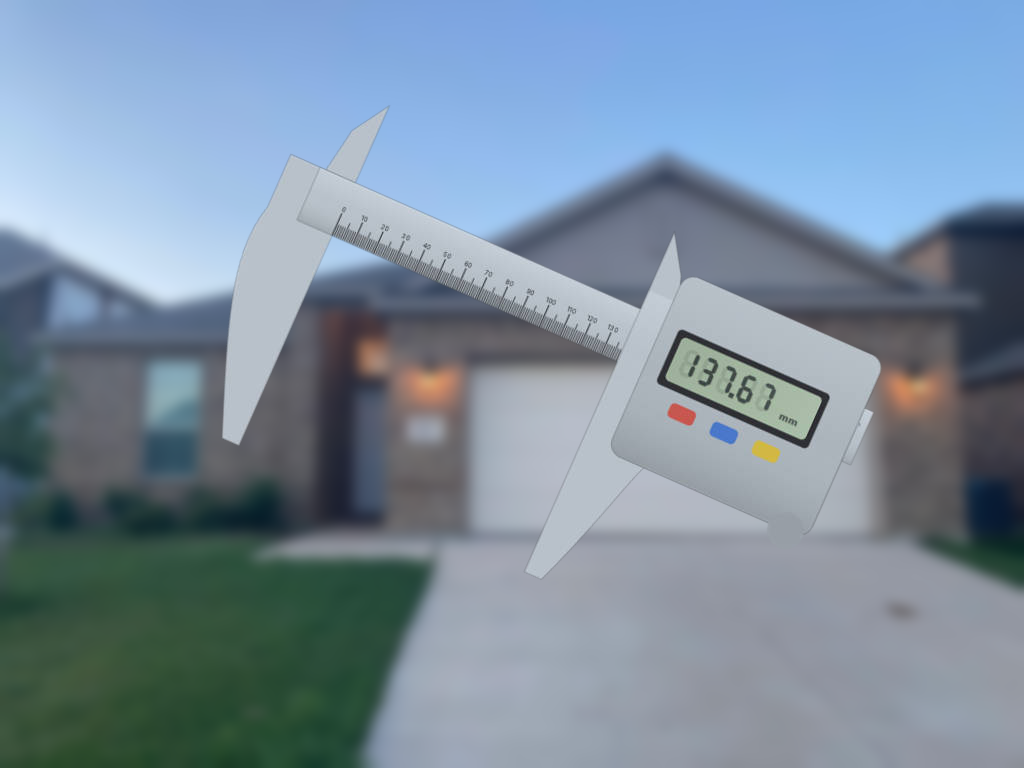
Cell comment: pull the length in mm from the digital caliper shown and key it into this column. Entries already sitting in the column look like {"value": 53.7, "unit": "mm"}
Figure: {"value": 137.67, "unit": "mm"}
